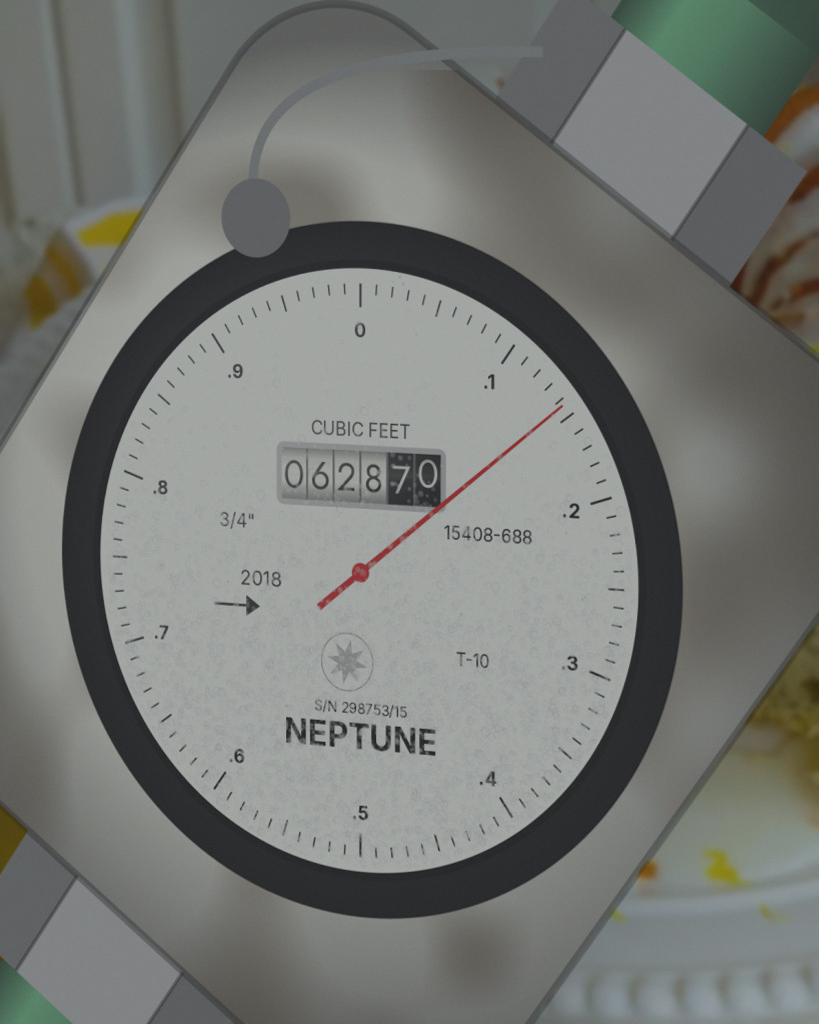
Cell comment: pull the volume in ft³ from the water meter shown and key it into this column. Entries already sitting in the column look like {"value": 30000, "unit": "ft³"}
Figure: {"value": 62870.14, "unit": "ft³"}
